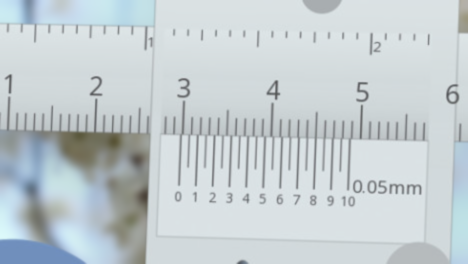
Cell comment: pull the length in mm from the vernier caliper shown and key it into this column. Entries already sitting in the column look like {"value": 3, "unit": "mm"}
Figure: {"value": 29.8, "unit": "mm"}
